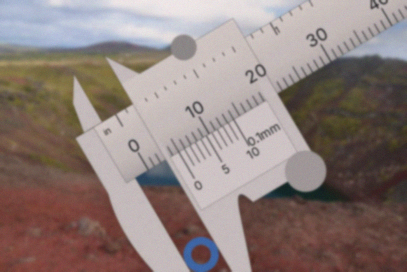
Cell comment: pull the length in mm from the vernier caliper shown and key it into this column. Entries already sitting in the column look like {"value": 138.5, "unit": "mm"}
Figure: {"value": 5.0, "unit": "mm"}
